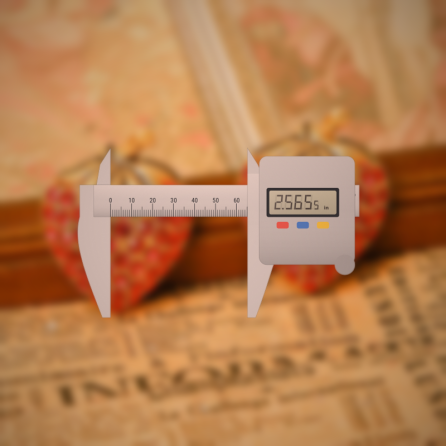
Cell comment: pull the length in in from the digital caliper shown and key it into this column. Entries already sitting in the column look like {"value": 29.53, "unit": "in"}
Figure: {"value": 2.5655, "unit": "in"}
